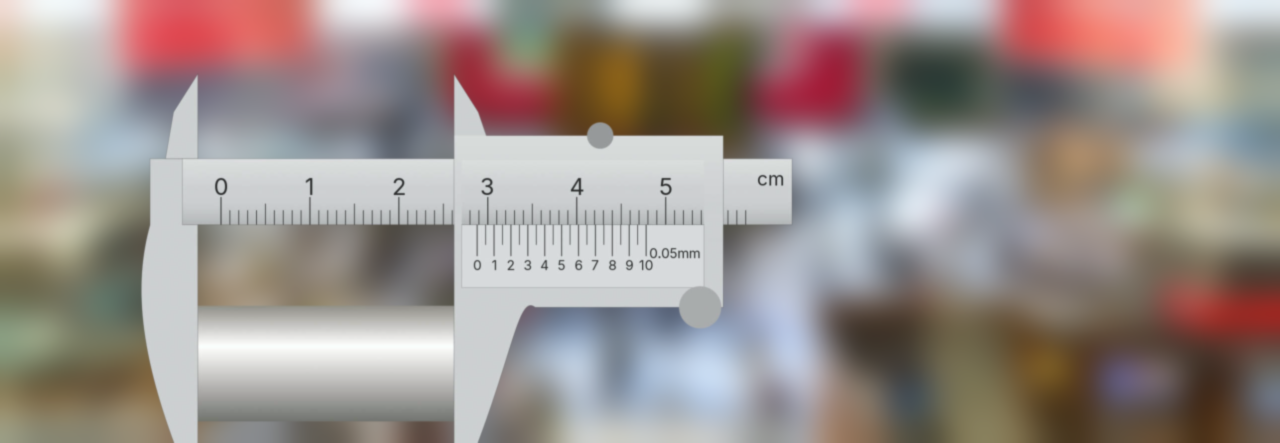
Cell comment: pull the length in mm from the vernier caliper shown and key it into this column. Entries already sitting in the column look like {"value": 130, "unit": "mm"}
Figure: {"value": 28.8, "unit": "mm"}
